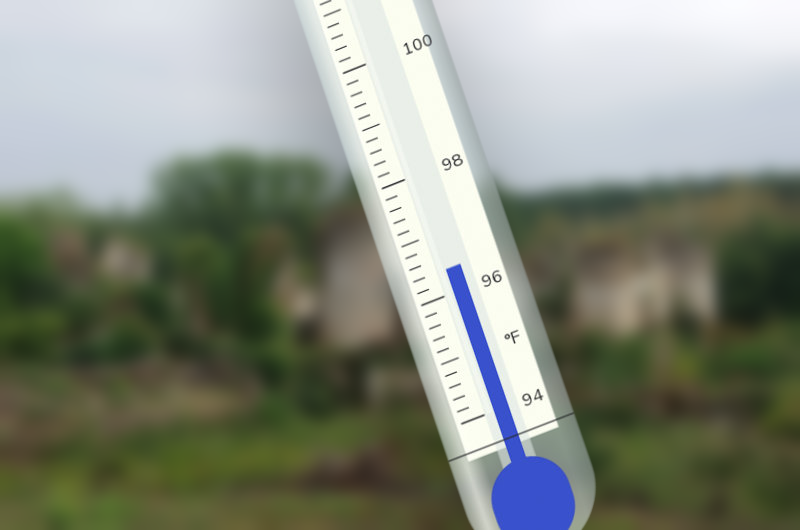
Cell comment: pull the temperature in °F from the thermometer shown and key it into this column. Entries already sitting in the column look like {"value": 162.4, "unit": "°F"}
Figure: {"value": 96.4, "unit": "°F"}
